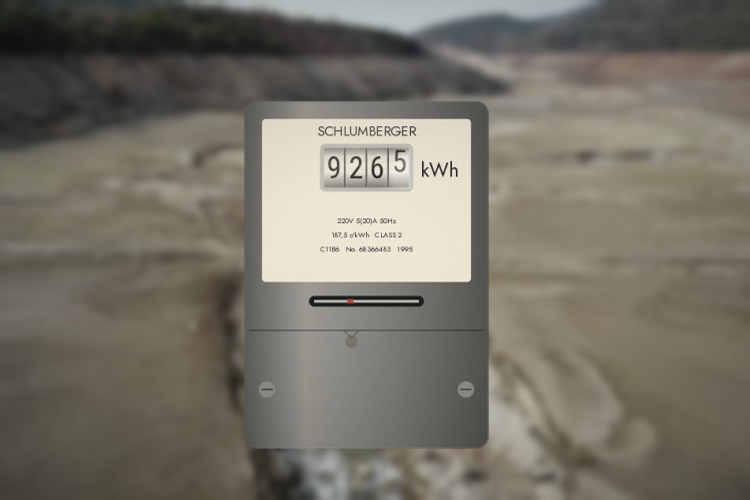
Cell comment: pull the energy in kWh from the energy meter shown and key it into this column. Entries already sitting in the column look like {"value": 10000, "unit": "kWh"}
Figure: {"value": 9265, "unit": "kWh"}
